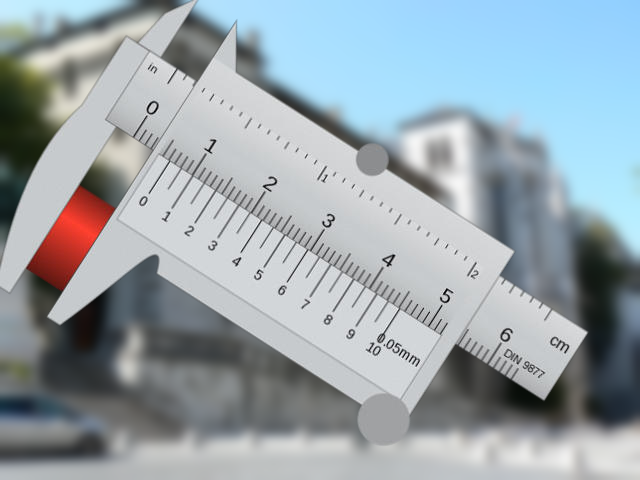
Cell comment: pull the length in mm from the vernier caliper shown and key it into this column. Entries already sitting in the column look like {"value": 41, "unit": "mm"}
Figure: {"value": 6.2, "unit": "mm"}
